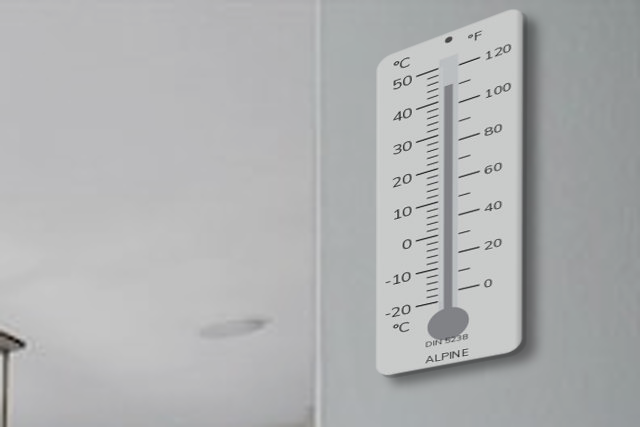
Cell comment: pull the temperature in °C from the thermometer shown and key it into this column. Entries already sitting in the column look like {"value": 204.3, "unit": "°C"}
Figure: {"value": 44, "unit": "°C"}
